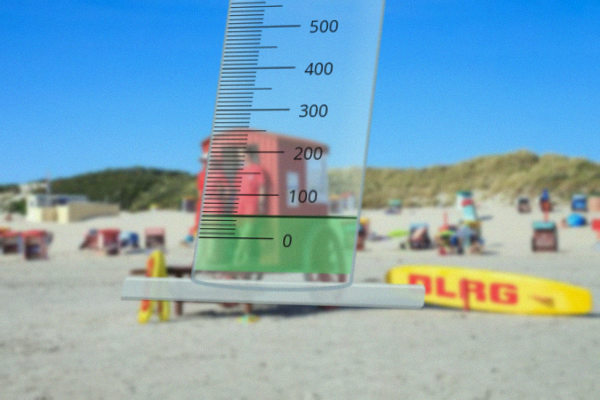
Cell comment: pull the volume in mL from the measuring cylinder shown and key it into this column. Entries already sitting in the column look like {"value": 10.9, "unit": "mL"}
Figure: {"value": 50, "unit": "mL"}
